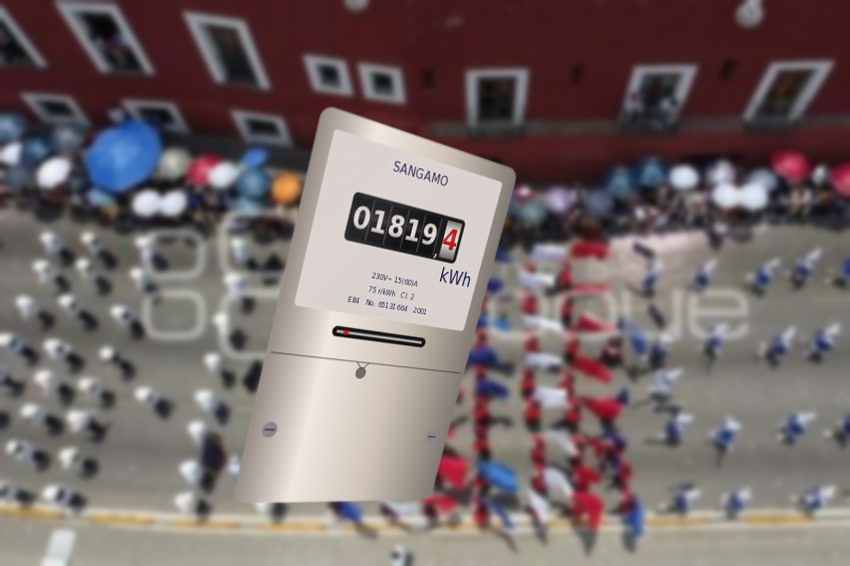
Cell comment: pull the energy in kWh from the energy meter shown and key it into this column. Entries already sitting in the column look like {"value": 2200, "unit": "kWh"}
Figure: {"value": 1819.4, "unit": "kWh"}
